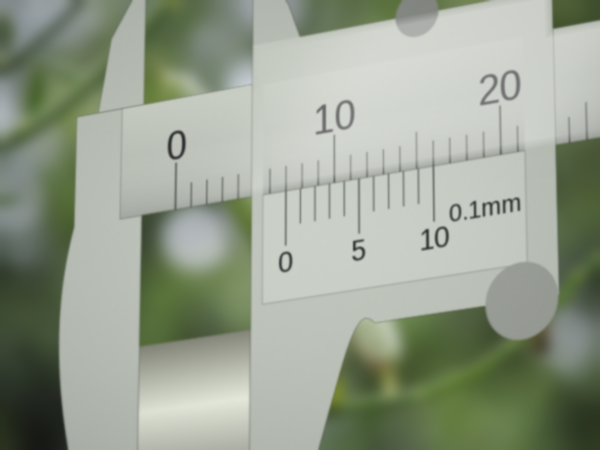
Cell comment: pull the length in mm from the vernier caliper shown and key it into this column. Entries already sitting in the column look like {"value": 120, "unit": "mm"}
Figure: {"value": 7.0, "unit": "mm"}
